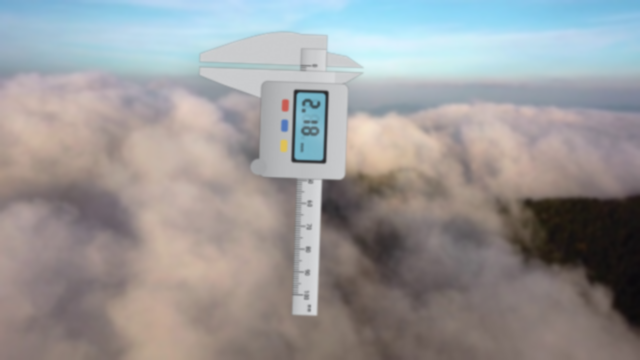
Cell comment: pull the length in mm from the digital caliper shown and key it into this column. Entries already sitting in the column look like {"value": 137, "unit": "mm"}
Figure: {"value": 2.18, "unit": "mm"}
